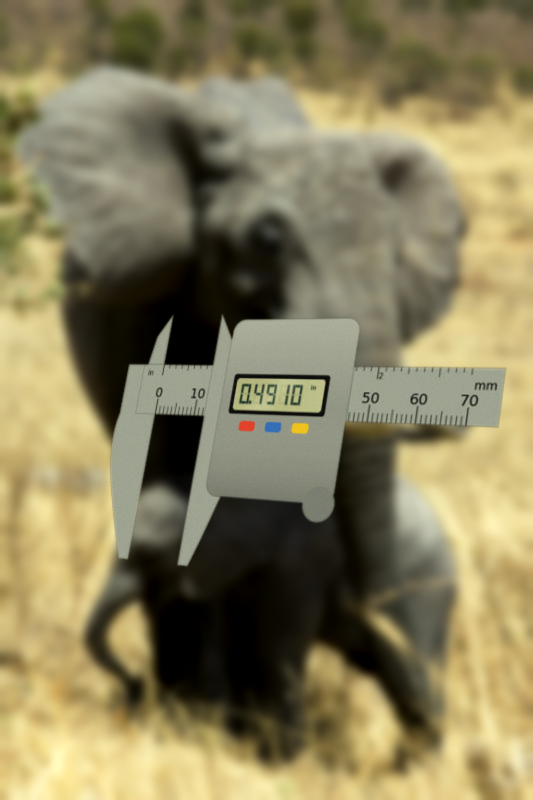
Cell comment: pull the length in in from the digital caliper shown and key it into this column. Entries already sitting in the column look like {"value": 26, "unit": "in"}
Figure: {"value": 0.4910, "unit": "in"}
